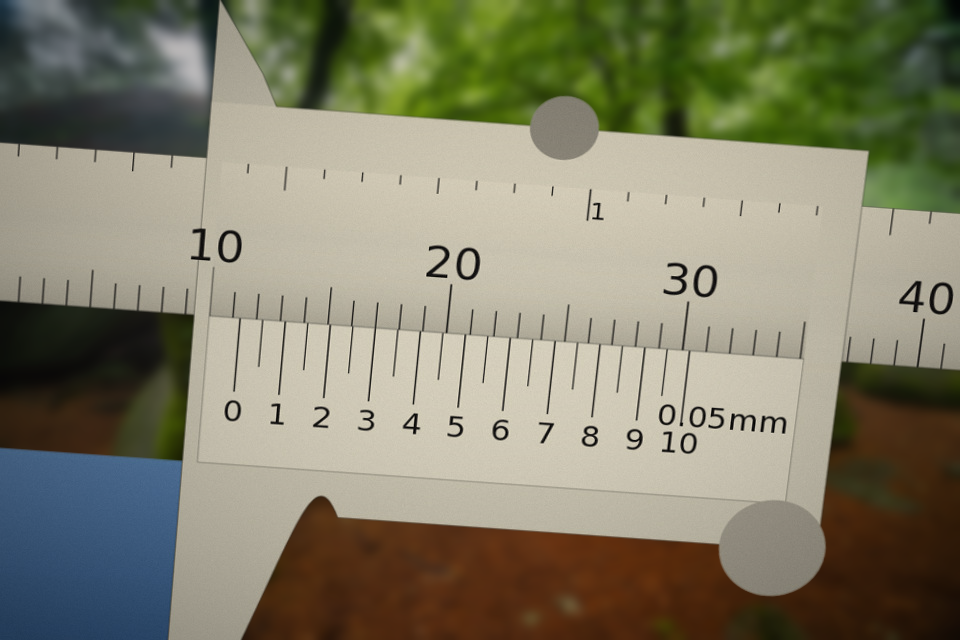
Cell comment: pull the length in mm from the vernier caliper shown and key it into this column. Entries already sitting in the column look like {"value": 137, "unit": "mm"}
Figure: {"value": 11.30, "unit": "mm"}
